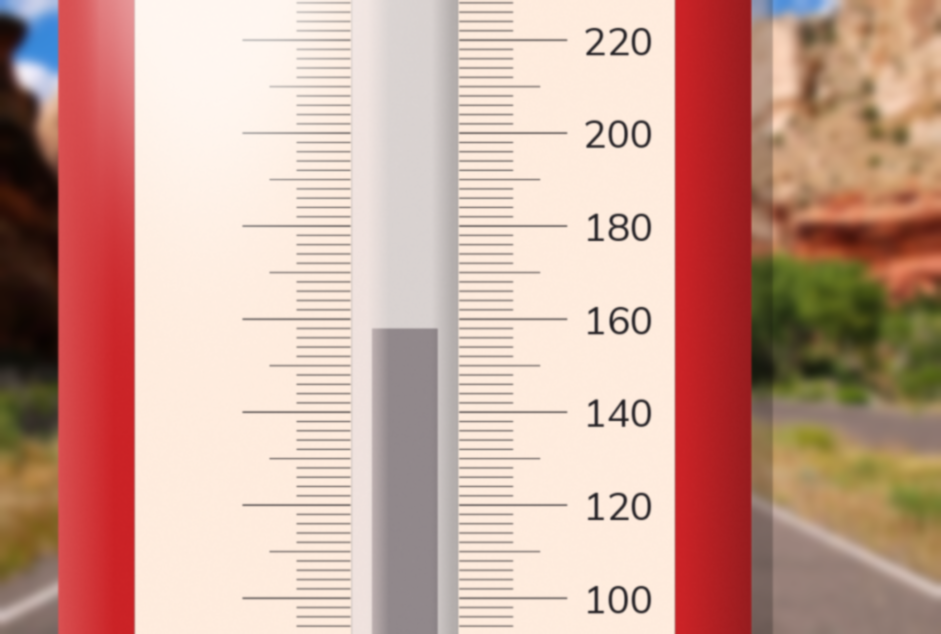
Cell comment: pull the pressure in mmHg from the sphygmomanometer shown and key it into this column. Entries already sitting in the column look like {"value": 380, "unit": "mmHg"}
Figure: {"value": 158, "unit": "mmHg"}
